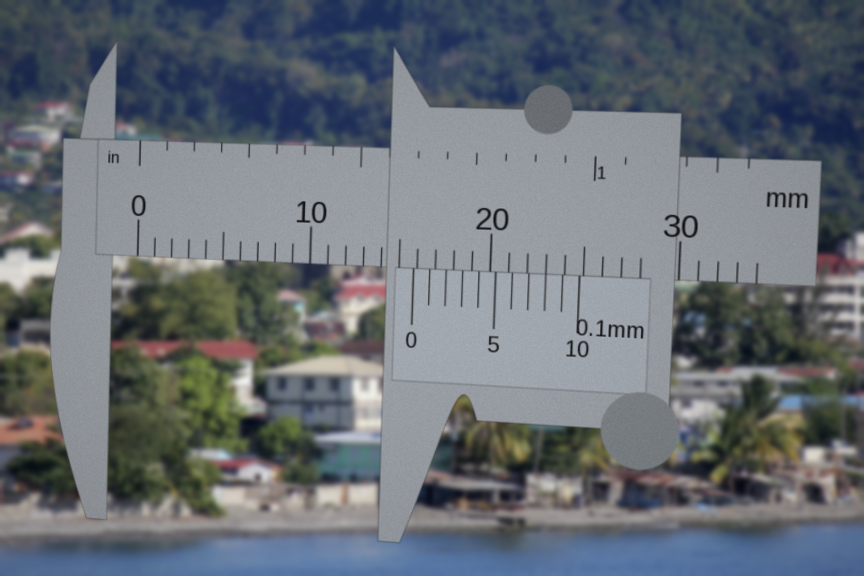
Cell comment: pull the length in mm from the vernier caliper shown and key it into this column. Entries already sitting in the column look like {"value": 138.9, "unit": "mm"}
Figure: {"value": 15.8, "unit": "mm"}
